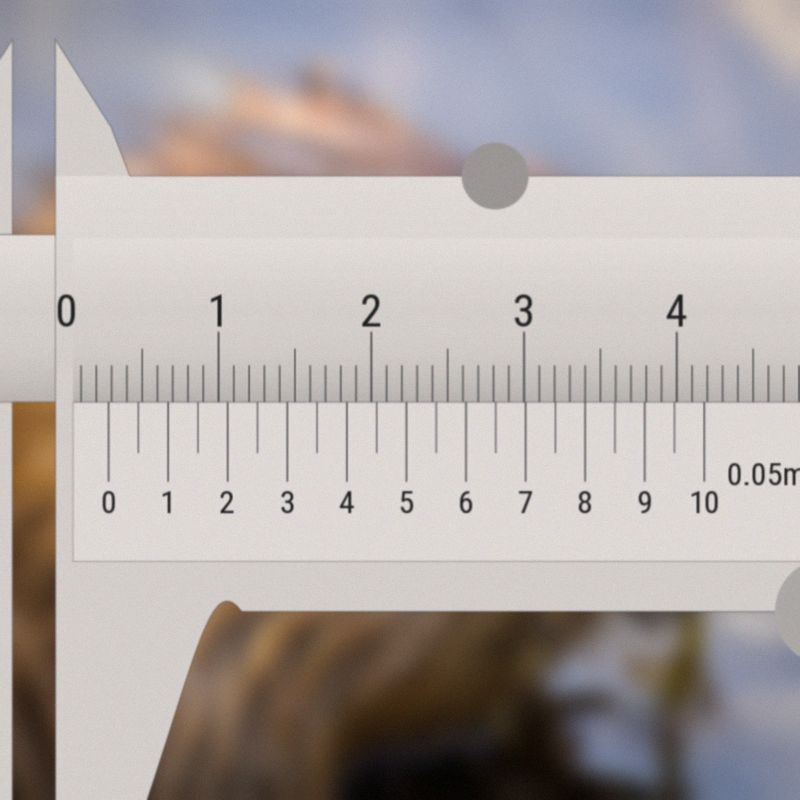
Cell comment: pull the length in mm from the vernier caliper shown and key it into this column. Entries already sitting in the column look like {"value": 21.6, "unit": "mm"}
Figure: {"value": 2.8, "unit": "mm"}
